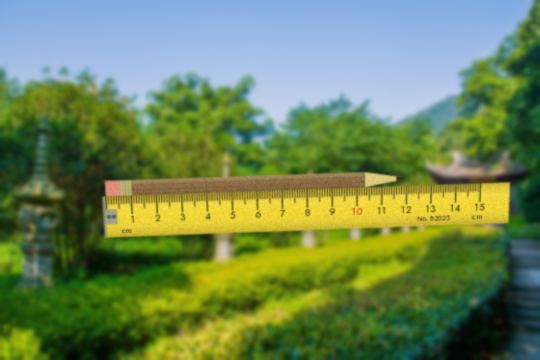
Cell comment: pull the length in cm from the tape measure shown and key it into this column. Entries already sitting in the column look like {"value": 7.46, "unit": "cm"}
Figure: {"value": 12, "unit": "cm"}
